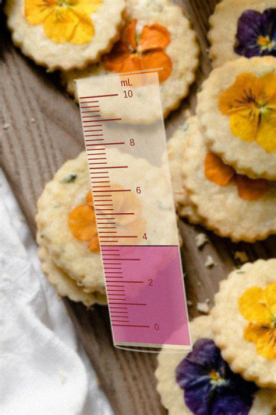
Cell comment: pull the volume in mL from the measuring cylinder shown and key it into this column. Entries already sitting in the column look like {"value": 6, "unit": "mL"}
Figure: {"value": 3.6, "unit": "mL"}
